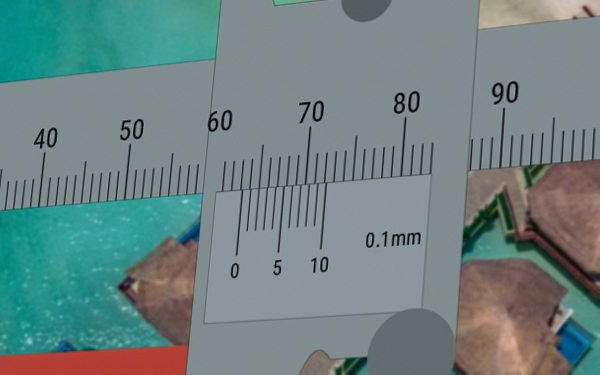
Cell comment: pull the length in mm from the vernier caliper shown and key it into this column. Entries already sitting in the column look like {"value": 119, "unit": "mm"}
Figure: {"value": 63.2, "unit": "mm"}
